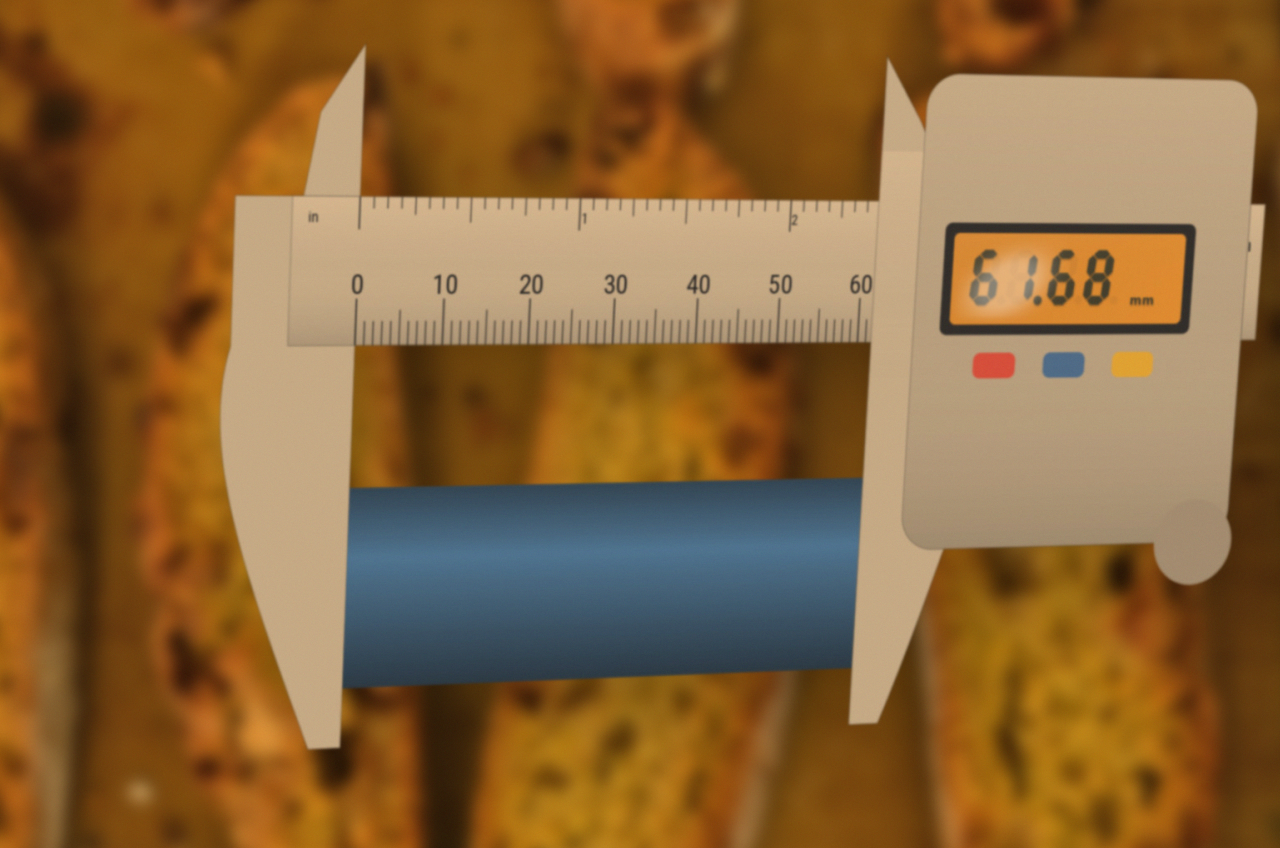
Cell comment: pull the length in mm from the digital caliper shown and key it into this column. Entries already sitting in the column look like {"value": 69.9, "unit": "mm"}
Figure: {"value": 61.68, "unit": "mm"}
